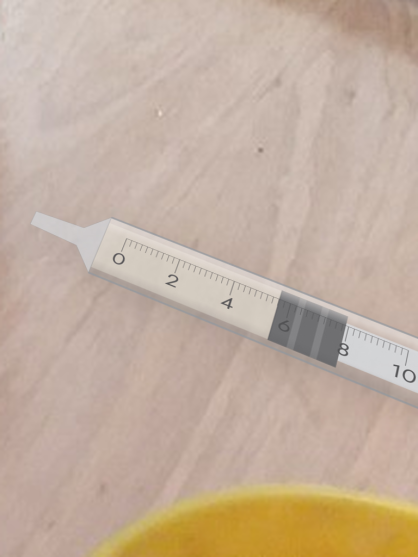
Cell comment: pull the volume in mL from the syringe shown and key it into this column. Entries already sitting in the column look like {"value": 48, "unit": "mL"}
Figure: {"value": 5.6, "unit": "mL"}
